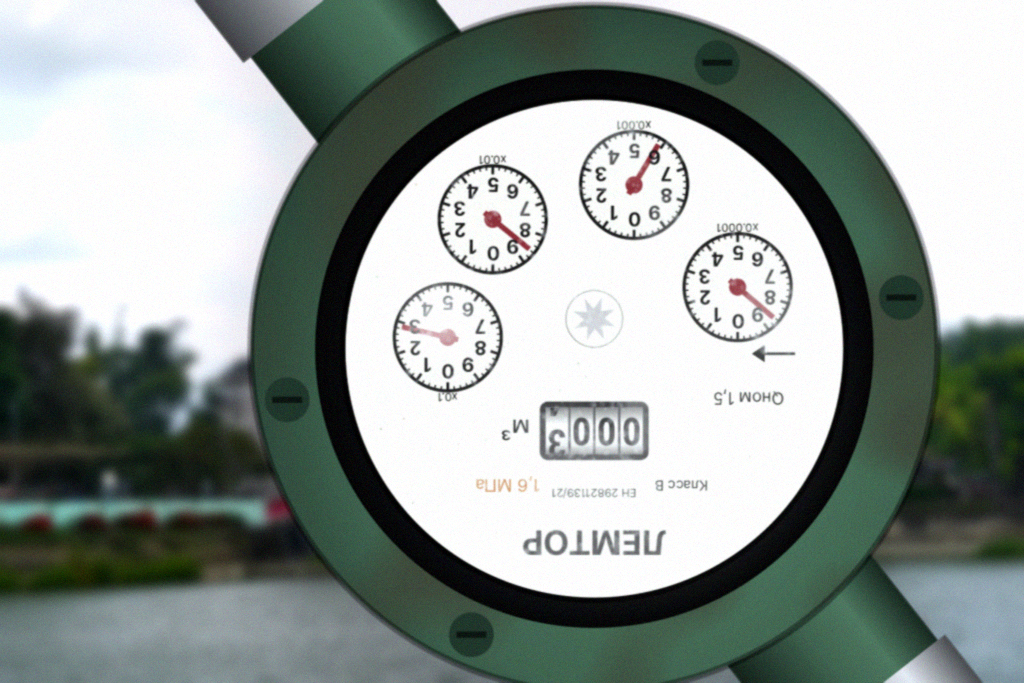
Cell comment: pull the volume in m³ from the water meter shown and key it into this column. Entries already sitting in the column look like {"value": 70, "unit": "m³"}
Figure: {"value": 3.2858, "unit": "m³"}
